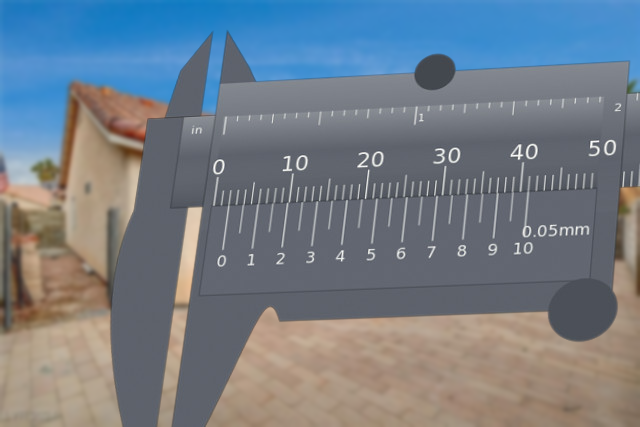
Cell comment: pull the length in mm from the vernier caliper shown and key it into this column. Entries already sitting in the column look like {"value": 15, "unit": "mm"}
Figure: {"value": 2.0, "unit": "mm"}
